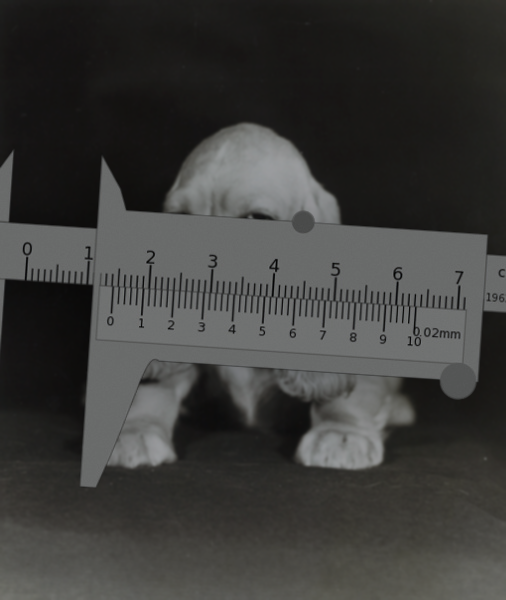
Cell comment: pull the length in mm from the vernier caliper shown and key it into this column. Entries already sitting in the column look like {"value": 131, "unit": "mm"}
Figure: {"value": 14.2, "unit": "mm"}
